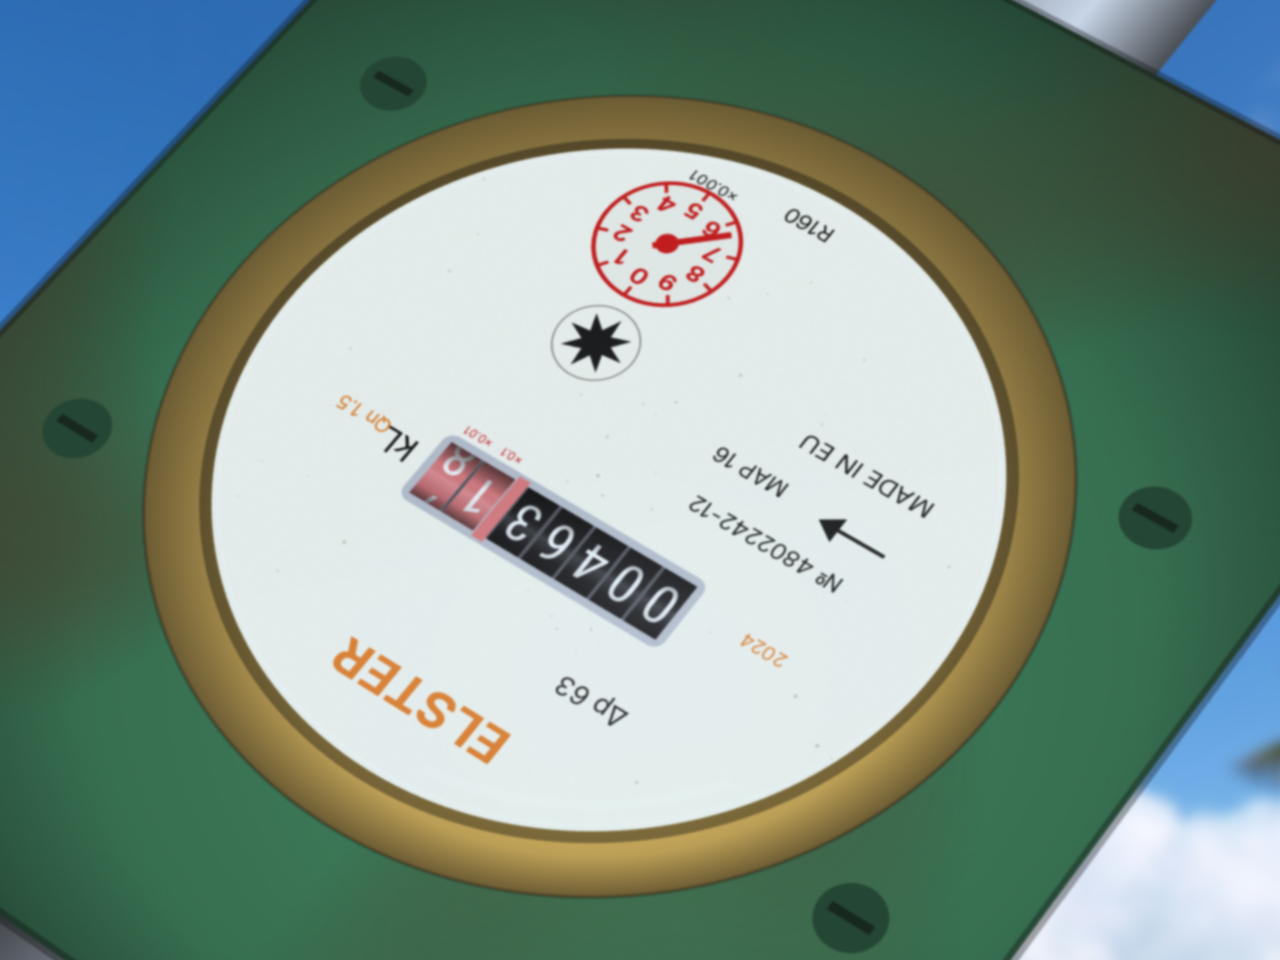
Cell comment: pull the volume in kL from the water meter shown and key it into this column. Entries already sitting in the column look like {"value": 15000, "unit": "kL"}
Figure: {"value": 463.176, "unit": "kL"}
